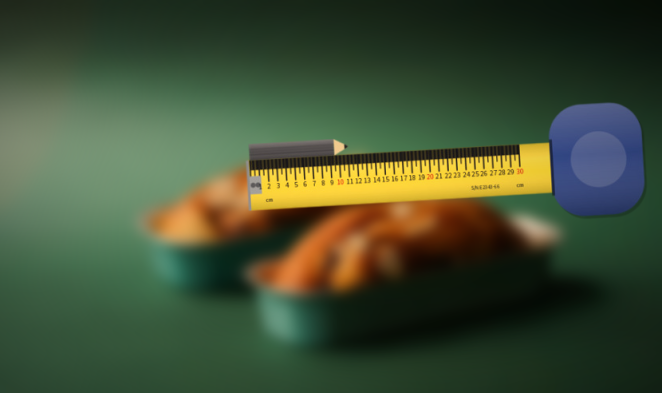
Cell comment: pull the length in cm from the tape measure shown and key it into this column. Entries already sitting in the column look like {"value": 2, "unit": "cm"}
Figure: {"value": 11, "unit": "cm"}
